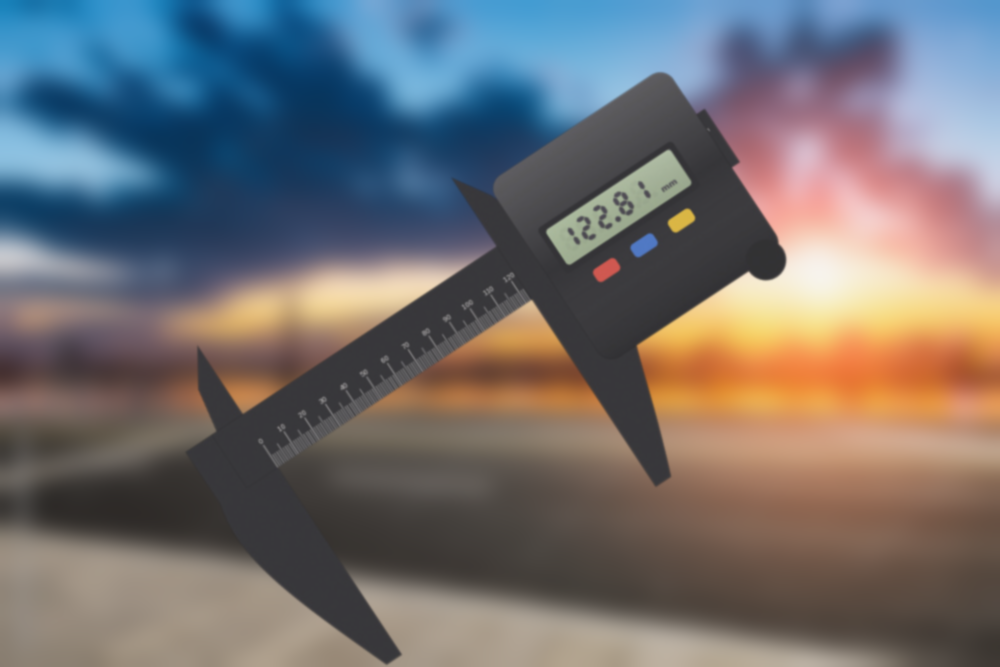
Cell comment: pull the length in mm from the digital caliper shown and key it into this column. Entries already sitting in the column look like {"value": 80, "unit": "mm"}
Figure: {"value": 122.81, "unit": "mm"}
